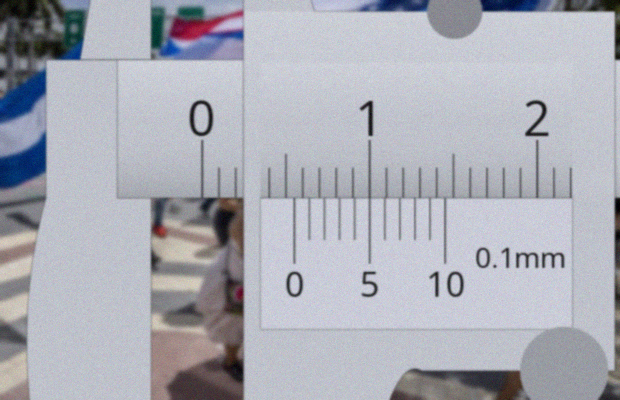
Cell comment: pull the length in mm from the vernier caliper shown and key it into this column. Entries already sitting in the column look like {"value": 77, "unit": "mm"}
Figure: {"value": 5.5, "unit": "mm"}
